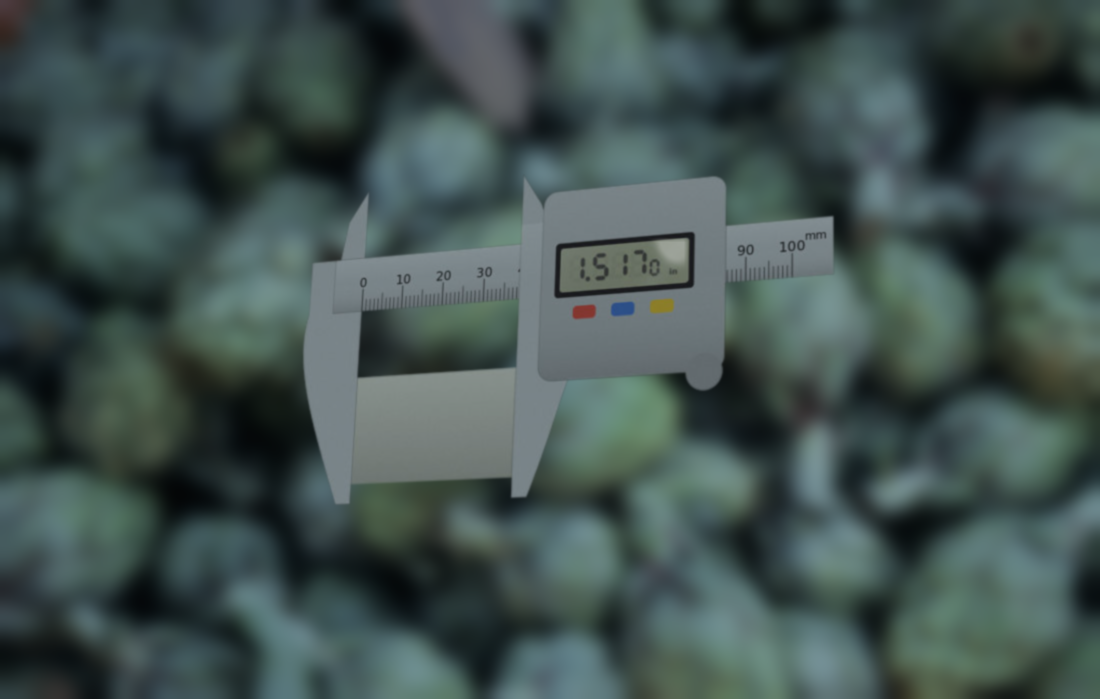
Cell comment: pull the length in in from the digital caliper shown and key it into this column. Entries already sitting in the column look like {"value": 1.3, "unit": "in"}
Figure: {"value": 1.5170, "unit": "in"}
